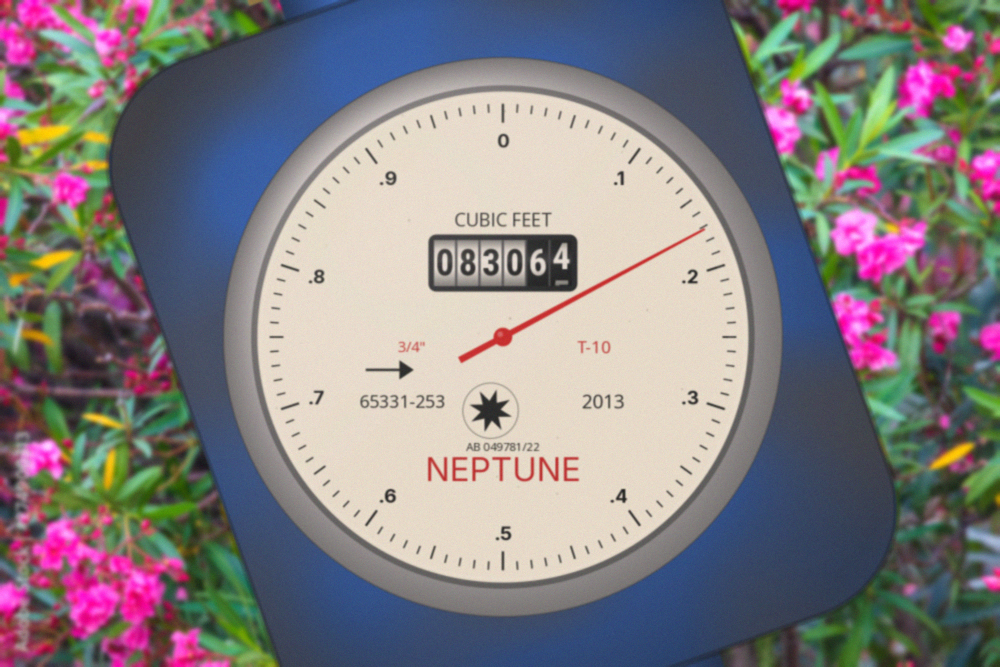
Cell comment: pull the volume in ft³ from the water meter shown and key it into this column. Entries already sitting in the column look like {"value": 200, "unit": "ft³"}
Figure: {"value": 83064.17, "unit": "ft³"}
